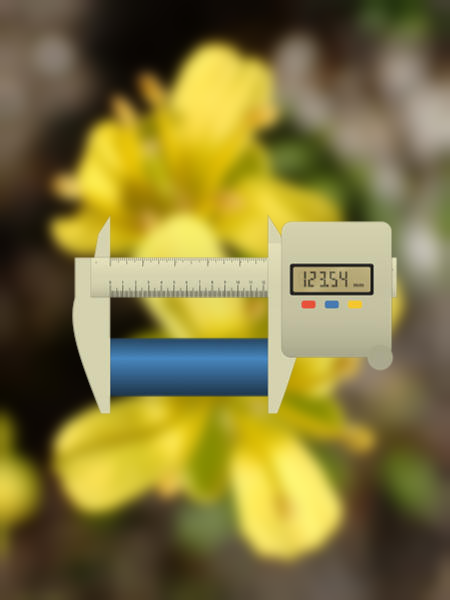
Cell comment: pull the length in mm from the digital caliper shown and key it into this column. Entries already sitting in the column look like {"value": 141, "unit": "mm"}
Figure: {"value": 123.54, "unit": "mm"}
